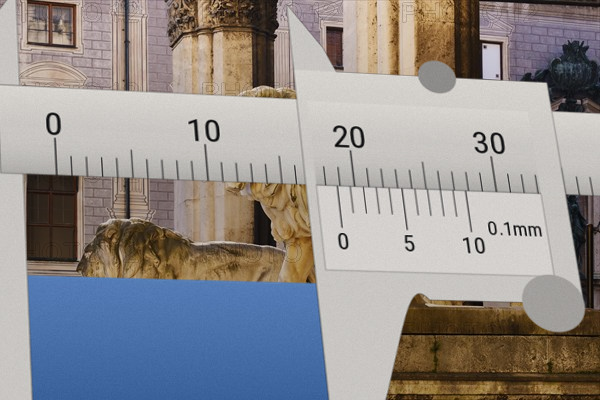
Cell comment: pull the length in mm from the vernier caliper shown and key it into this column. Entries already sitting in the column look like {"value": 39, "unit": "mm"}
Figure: {"value": 18.8, "unit": "mm"}
